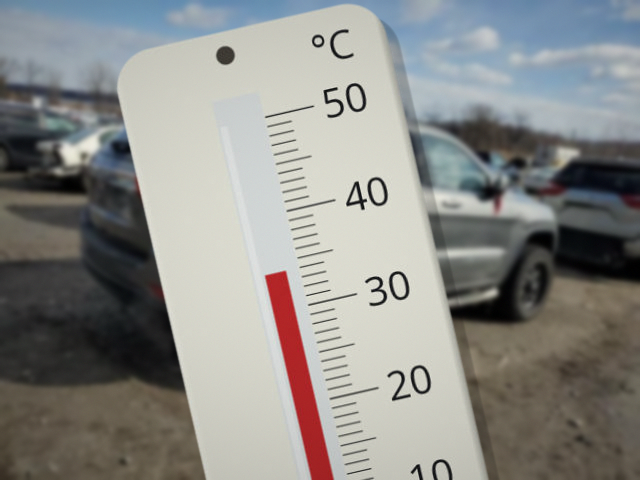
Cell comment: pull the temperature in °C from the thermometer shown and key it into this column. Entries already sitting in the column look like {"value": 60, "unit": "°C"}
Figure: {"value": 34, "unit": "°C"}
